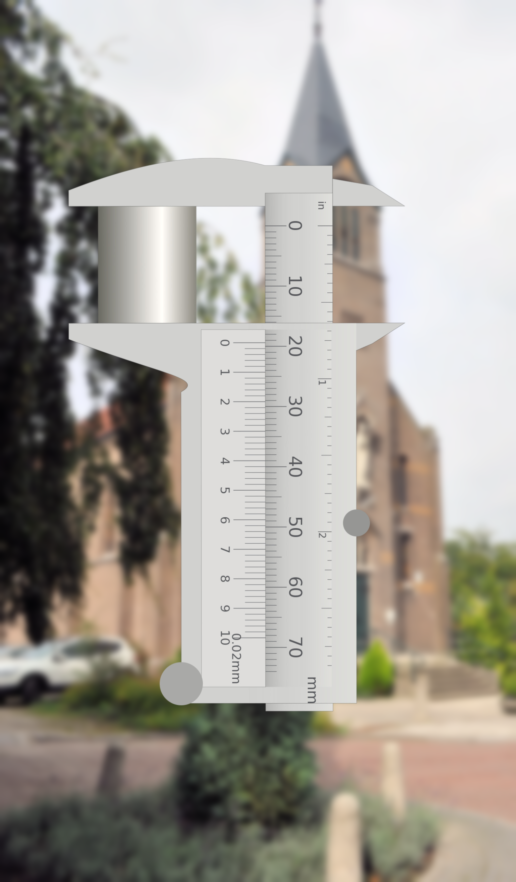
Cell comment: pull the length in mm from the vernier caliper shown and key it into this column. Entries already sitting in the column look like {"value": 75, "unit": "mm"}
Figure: {"value": 19.4, "unit": "mm"}
